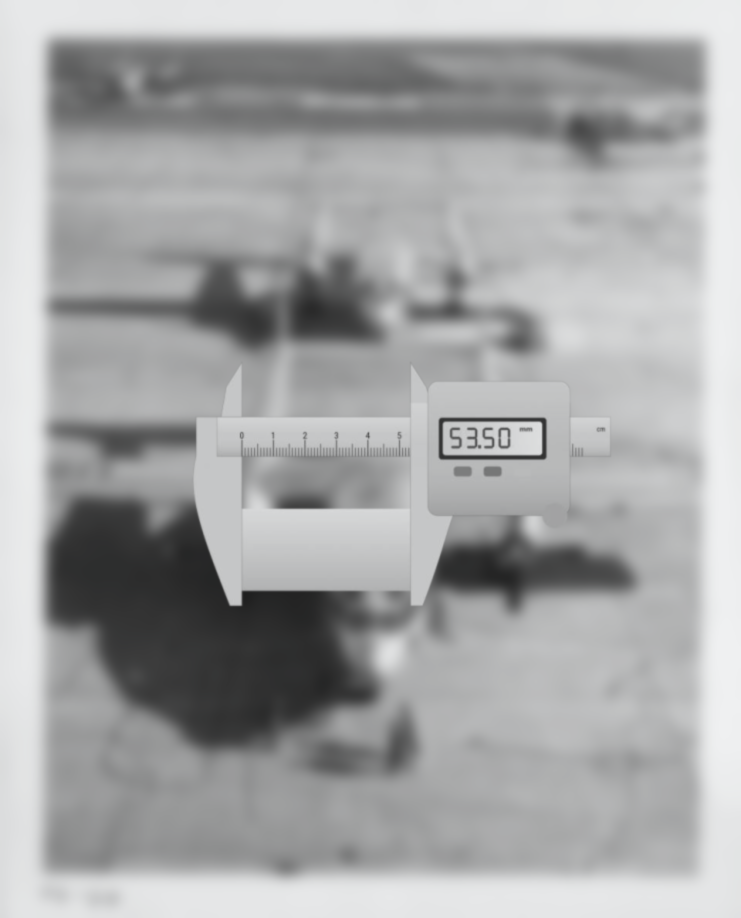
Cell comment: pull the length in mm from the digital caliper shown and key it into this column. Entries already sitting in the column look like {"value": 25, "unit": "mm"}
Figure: {"value": 53.50, "unit": "mm"}
